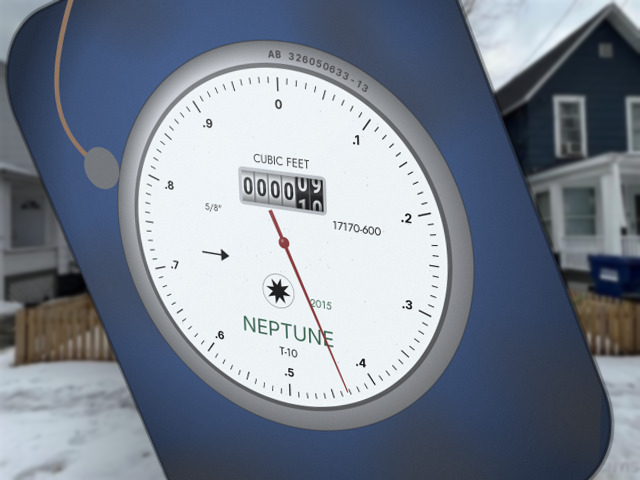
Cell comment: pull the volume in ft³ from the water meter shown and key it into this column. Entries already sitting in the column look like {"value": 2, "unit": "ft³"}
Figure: {"value": 9.43, "unit": "ft³"}
